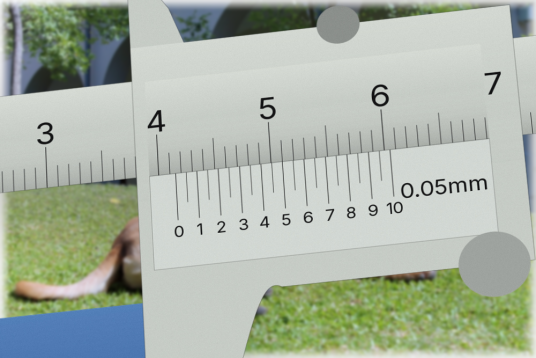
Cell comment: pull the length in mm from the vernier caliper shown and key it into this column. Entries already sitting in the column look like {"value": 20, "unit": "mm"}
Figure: {"value": 41.5, "unit": "mm"}
